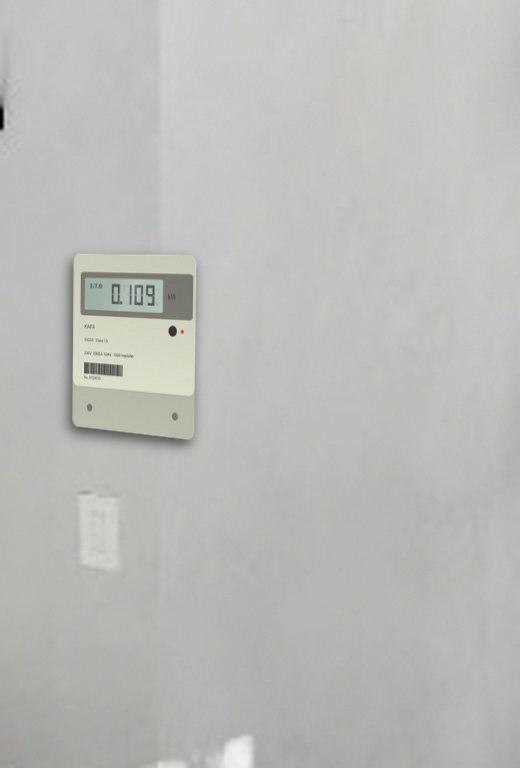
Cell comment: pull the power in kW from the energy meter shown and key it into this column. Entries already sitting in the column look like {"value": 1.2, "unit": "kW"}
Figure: {"value": 0.109, "unit": "kW"}
